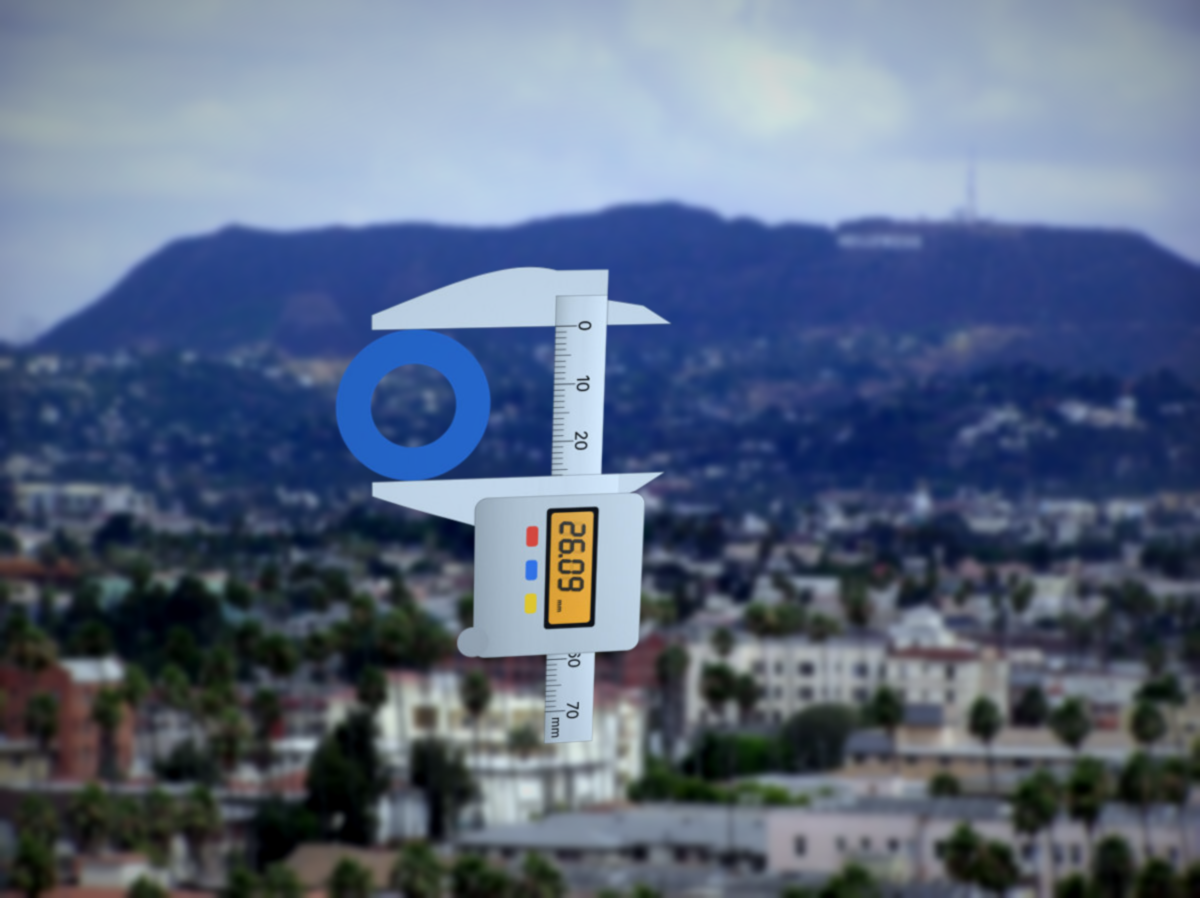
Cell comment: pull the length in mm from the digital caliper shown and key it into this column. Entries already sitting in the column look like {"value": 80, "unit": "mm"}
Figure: {"value": 26.09, "unit": "mm"}
